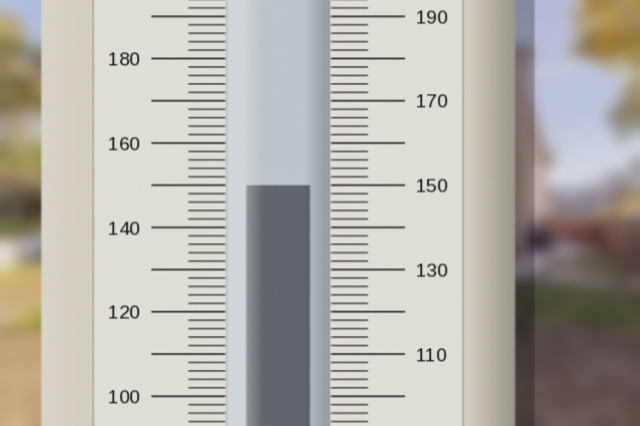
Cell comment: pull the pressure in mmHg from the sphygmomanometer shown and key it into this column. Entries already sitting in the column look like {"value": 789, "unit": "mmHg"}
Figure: {"value": 150, "unit": "mmHg"}
